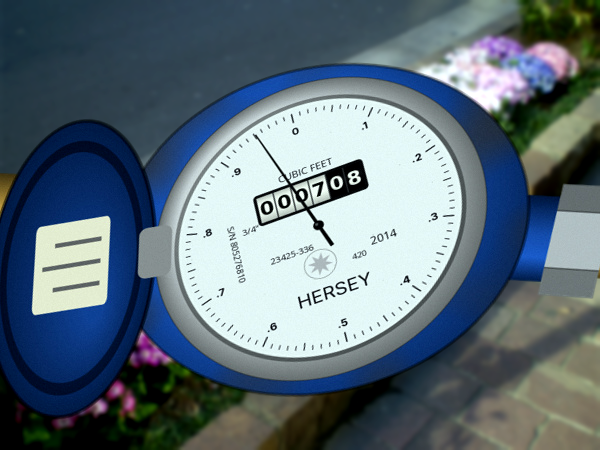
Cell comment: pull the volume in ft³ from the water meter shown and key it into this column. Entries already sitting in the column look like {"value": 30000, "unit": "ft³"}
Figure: {"value": 707.95, "unit": "ft³"}
